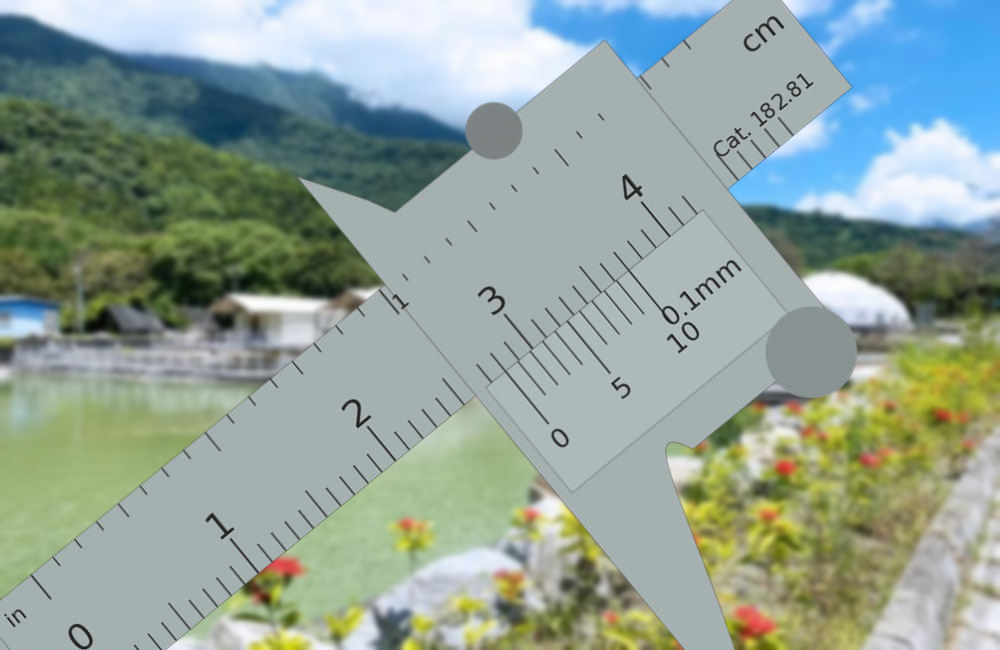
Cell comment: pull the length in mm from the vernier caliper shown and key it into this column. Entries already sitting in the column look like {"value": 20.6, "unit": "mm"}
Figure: {"value": 28.0, "unit": "mm"}
